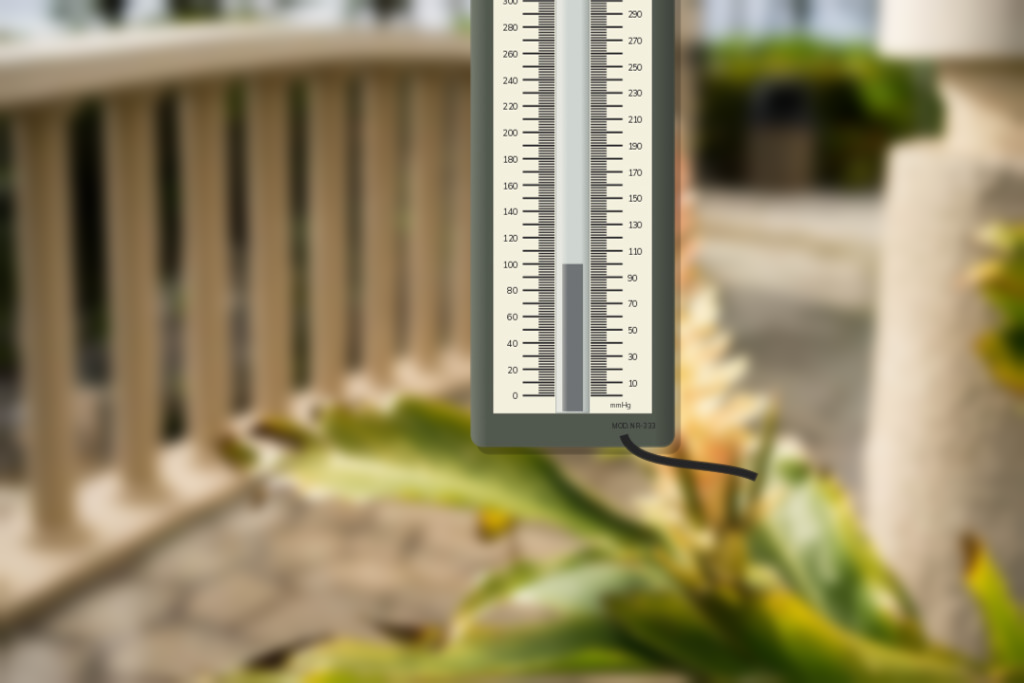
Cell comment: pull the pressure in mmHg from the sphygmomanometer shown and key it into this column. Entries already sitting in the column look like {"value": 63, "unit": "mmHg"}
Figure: {"value": 100, "unit": "mmHg"}
